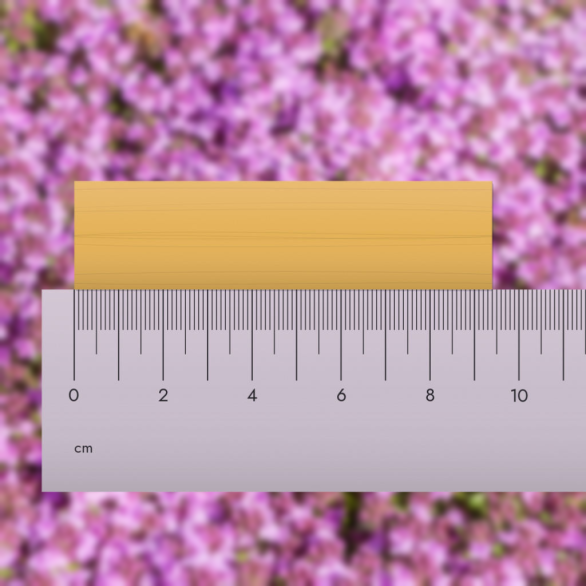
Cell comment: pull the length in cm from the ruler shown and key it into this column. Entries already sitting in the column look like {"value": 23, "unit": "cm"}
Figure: {"value": 9.4, "unit": "cm"}
